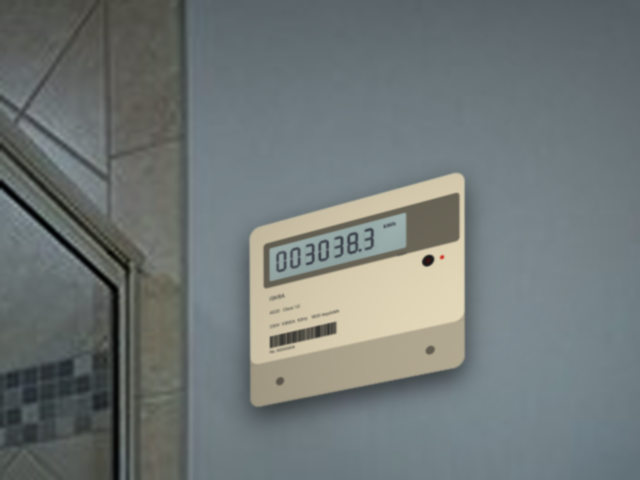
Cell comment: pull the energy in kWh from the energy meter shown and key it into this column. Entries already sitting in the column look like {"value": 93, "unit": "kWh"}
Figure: {"value": 3038.3, "unit": "kWh"}
